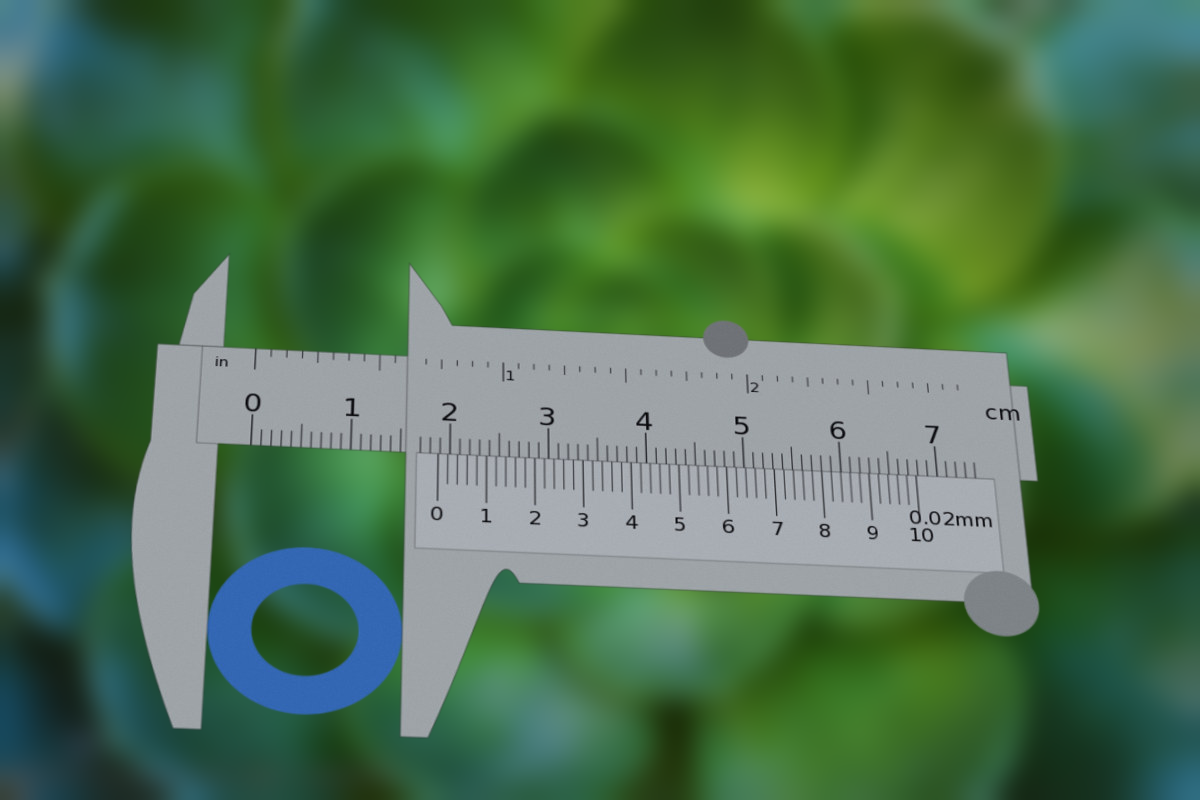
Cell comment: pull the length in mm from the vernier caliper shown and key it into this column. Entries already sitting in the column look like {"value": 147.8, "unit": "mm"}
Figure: {"value": 18.8, "unit": "mm"}
